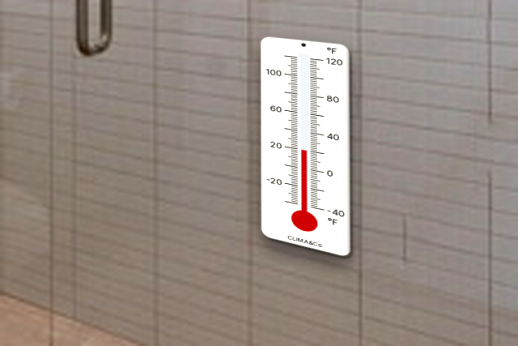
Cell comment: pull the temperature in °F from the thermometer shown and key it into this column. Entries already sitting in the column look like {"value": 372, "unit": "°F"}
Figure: {"value": 20, "unit": "°F"}
